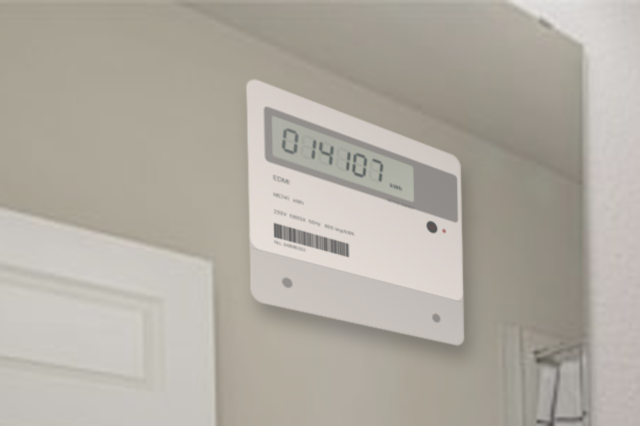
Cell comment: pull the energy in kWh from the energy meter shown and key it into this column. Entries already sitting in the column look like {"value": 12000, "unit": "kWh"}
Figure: {"value": 14107, "unit": "kWh"}
